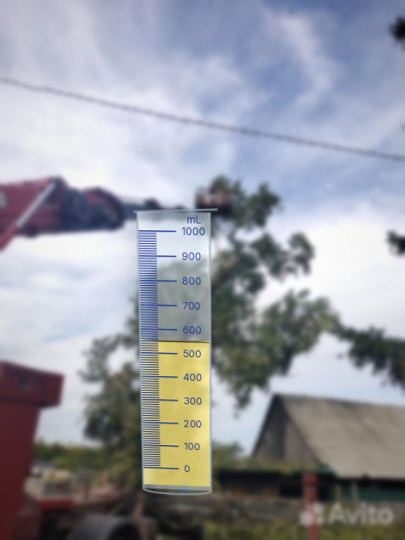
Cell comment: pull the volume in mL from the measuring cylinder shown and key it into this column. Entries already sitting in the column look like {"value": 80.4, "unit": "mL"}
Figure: {"value": 550, "unit": "mL"}
